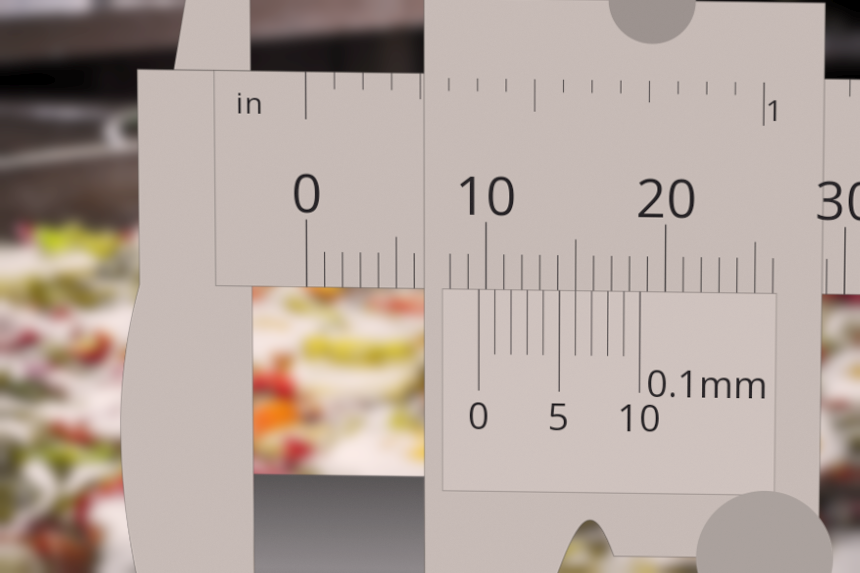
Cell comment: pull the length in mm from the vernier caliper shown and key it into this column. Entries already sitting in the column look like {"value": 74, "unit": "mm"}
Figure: {"value": 9.6, "unit": "mm"}
